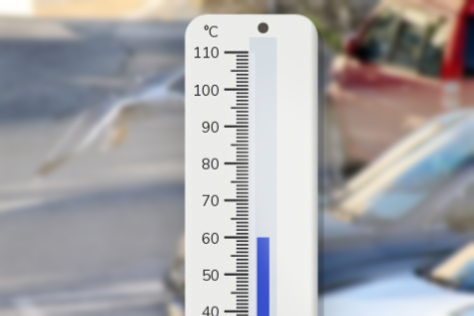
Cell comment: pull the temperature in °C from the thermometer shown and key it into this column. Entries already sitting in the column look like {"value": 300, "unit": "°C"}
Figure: {"value": 60, "unit": "°C"}
